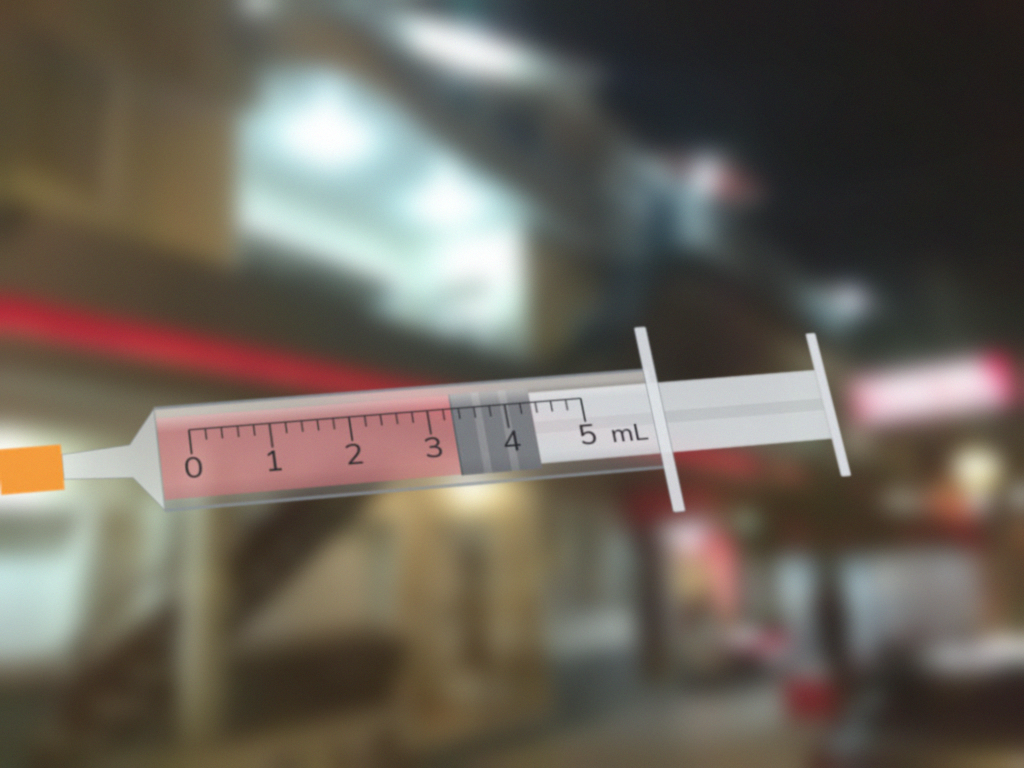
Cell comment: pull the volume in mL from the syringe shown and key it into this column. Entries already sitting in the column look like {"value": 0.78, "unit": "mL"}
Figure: {"value": 3.3, "unit": "mL"}
